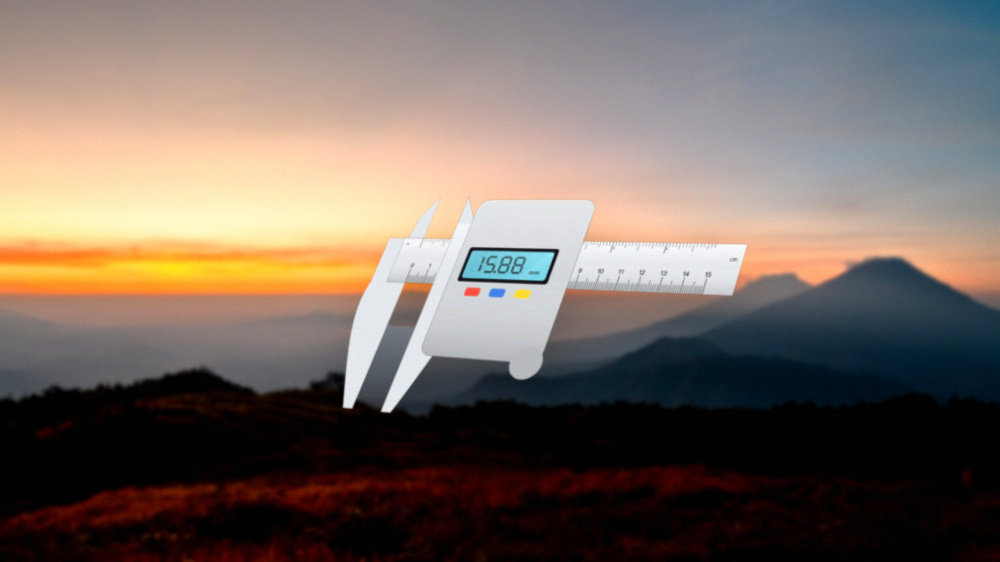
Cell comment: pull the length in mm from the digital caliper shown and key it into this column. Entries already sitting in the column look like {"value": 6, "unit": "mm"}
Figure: {"value": 15.88, "unit": "mm"}
